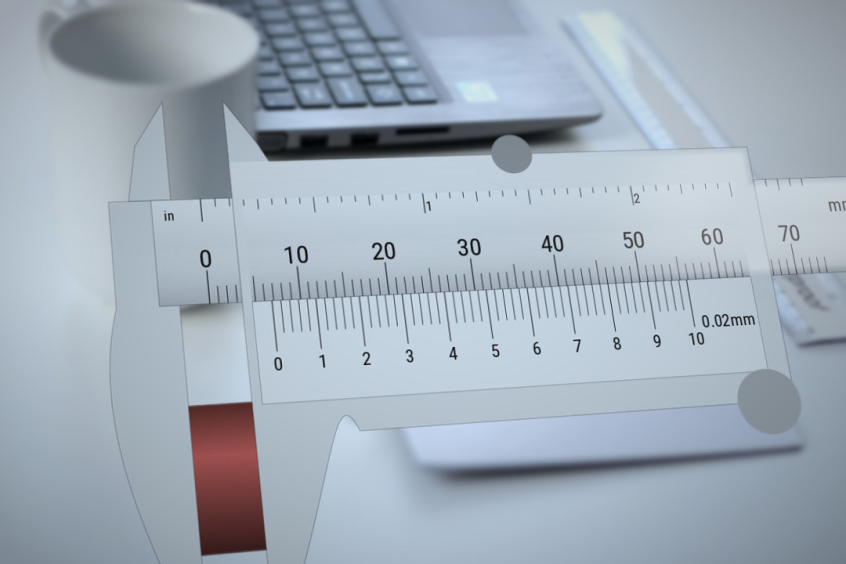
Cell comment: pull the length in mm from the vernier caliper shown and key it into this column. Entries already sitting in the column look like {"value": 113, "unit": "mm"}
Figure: {"value": 6.8, "unit": "mm"}
